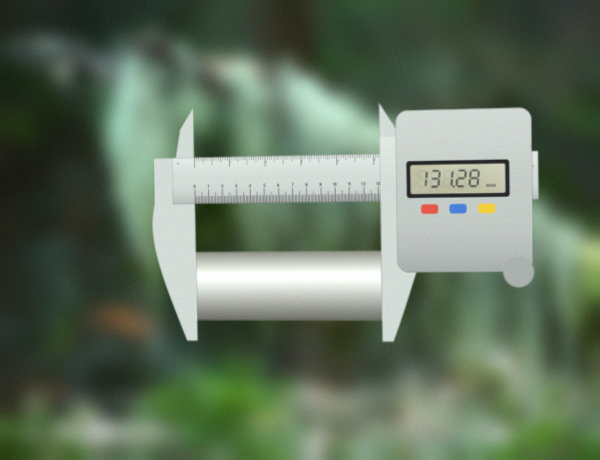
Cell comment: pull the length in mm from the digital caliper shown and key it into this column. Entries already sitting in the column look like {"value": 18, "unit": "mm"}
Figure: {"value": 131.28, "unit": "mm"}
